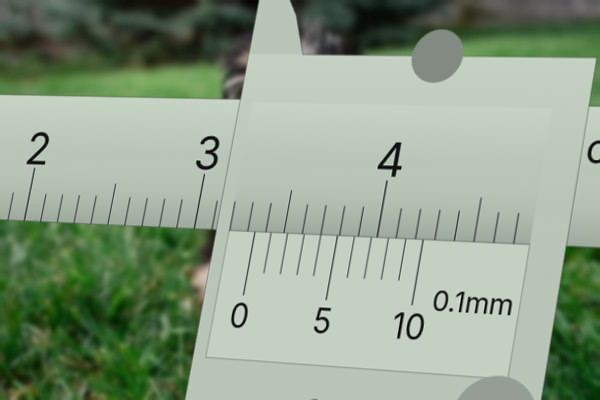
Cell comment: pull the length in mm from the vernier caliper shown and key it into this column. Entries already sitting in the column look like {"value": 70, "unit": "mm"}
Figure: {"value": 33.4, "unit": "mm"}
